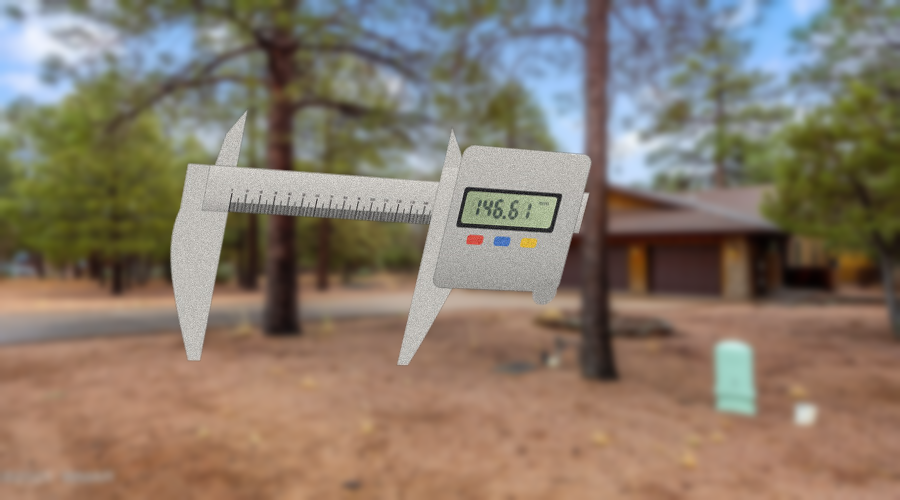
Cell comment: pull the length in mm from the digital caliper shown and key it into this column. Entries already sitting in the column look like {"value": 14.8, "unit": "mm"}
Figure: {"value": 146.61, "unit": "mm"}
